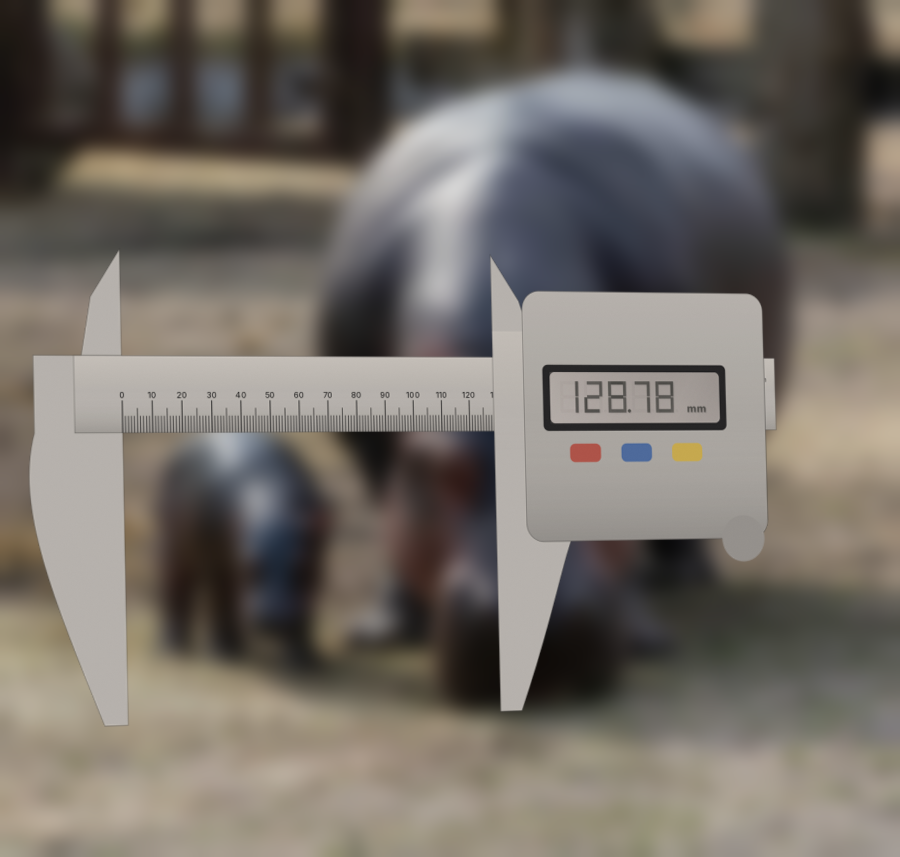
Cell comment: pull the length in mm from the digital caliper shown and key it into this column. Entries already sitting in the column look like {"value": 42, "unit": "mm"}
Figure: {"value": 128.78, "unit": "mm"}
